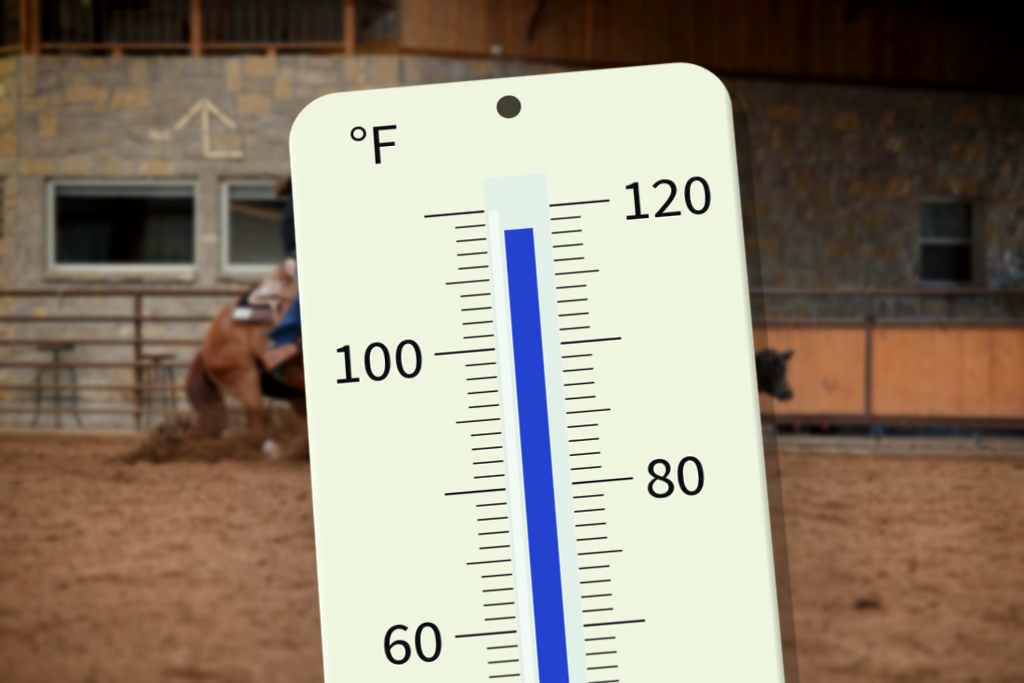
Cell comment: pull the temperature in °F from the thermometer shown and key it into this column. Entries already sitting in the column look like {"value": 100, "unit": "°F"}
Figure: {"value": 117, "unit": "°F"}
